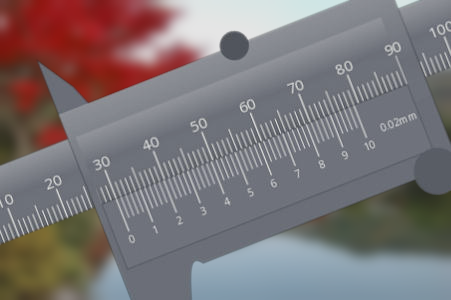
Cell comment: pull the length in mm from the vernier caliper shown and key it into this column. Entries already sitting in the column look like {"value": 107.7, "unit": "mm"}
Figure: {"value": 30.0, "unit": "mm"}
